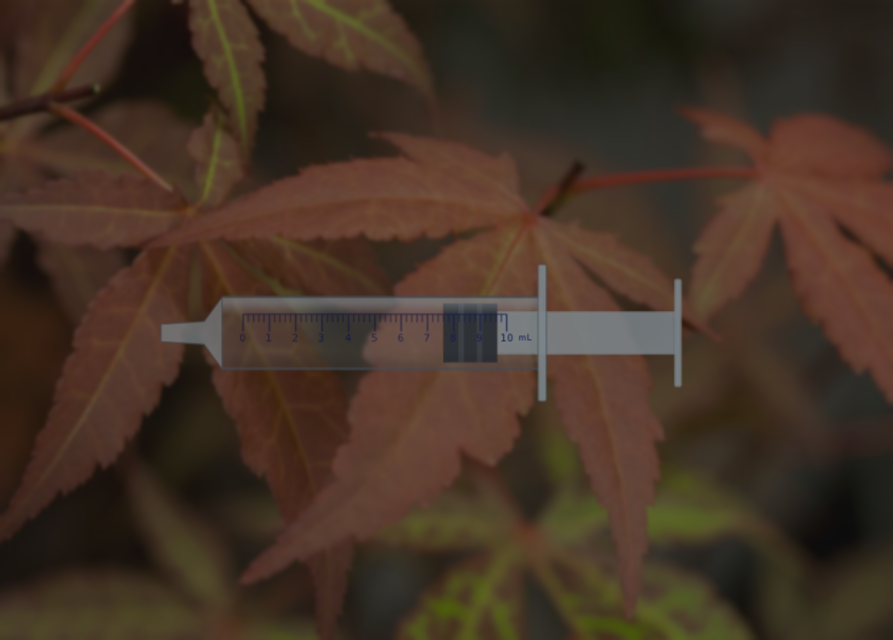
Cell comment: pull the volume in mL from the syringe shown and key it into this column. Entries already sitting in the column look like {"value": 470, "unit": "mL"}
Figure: {"value": 7.6, "unit": "mL"}
